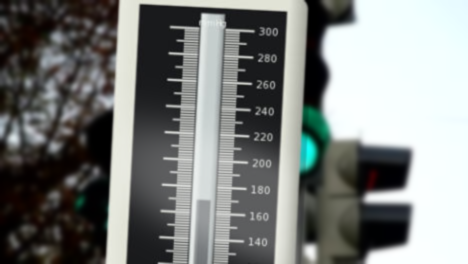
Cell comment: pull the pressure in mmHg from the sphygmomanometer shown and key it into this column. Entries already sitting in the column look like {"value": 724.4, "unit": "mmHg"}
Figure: {"value": 170, "unit": "mmHg"}
